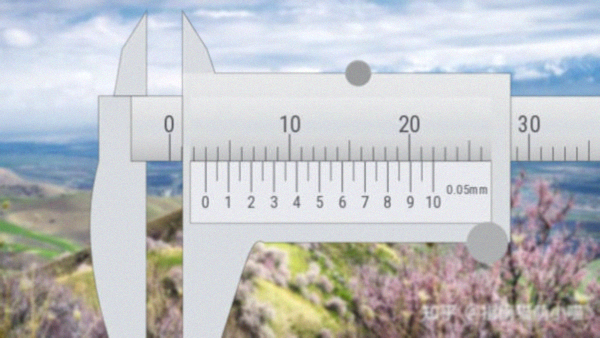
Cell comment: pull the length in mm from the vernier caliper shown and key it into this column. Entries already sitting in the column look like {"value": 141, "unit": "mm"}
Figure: {"value": 3.0, "unit": "mm"}
